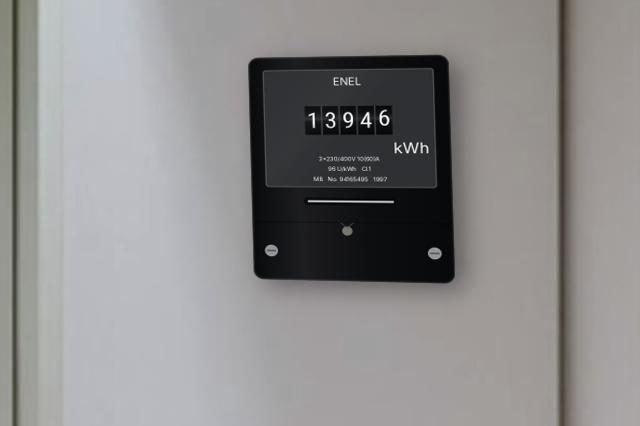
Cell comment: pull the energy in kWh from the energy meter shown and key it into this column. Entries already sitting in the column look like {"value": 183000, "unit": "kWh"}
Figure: {"value": 13946, "unit": "kWh"}
